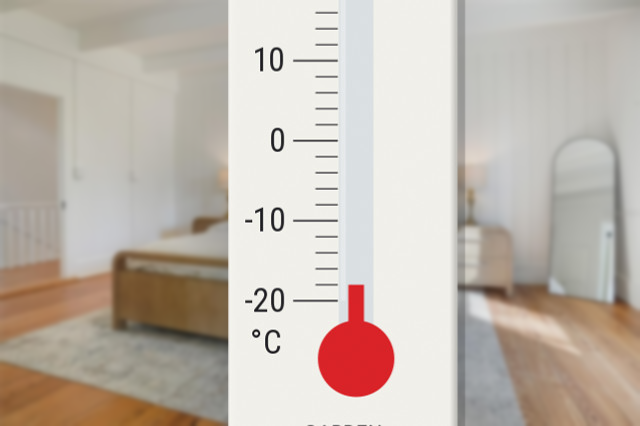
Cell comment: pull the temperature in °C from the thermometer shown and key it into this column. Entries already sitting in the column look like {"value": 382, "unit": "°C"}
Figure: {"value": -18, "unit": "°C"}
